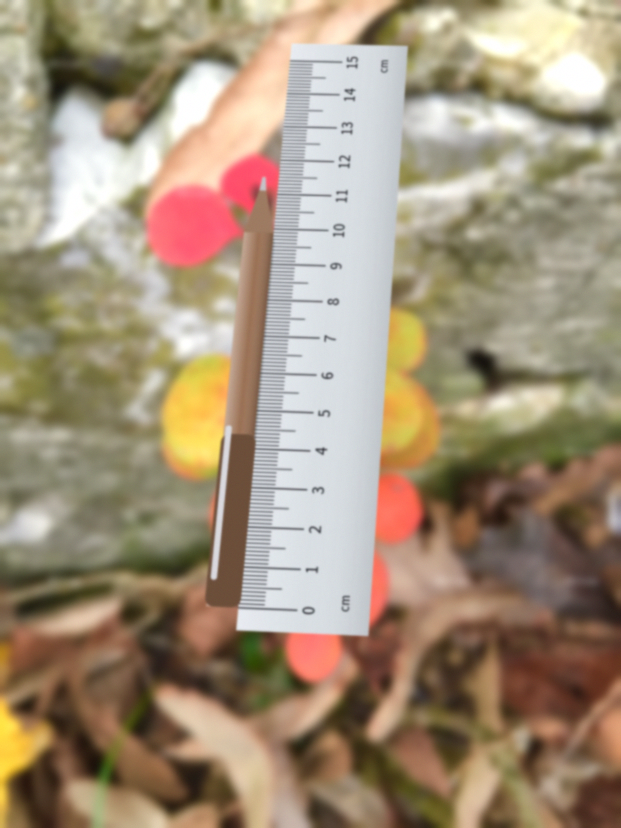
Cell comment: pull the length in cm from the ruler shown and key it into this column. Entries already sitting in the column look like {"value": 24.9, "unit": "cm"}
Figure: {"value": 11.5, "unit": "cm"}
